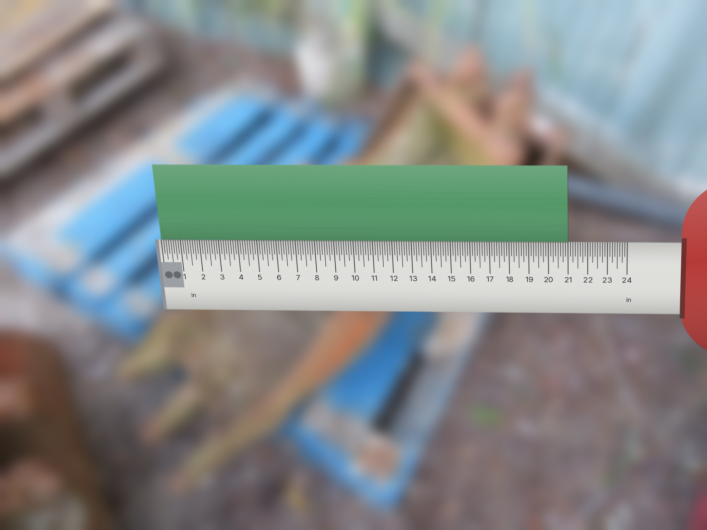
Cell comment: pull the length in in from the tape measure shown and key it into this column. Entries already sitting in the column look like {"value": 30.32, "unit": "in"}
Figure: {"value": 21, "unit": "in"}
